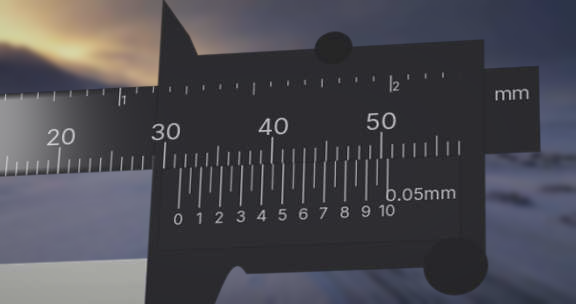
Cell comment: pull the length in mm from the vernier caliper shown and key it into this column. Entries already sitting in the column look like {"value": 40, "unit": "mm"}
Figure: {"value": 31.6, "unit": "mm"}
